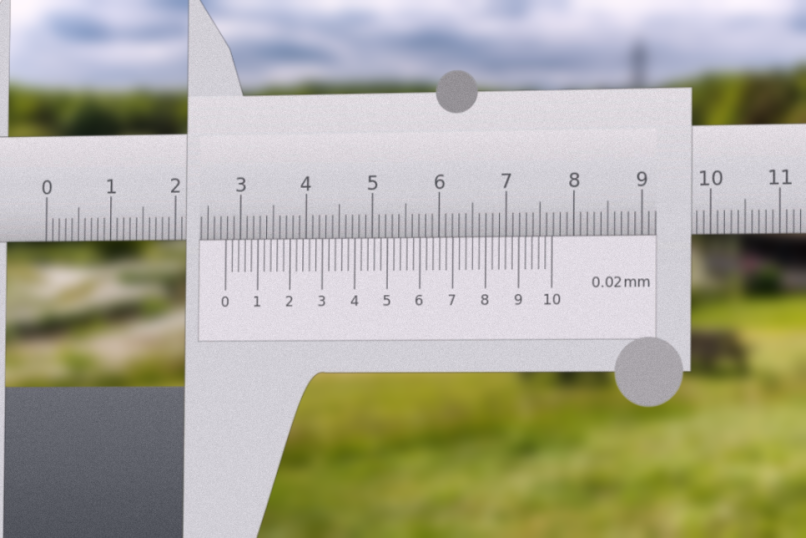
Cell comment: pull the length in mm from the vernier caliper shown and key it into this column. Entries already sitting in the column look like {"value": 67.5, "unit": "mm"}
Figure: {"value": 27.8, "unit": "mm"}
